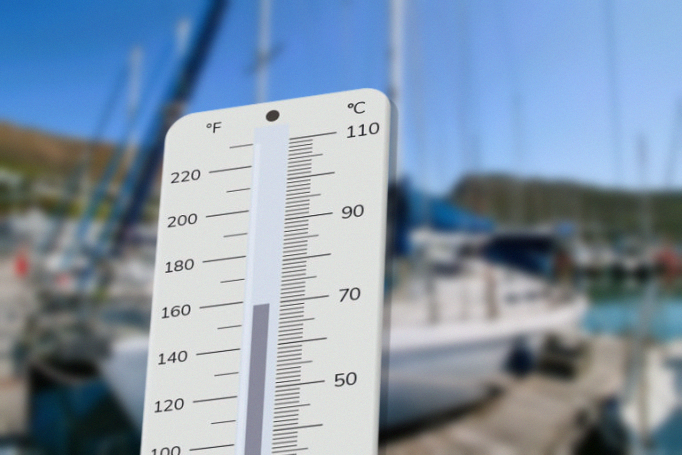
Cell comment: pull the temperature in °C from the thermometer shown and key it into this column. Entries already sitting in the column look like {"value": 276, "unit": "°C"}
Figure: {"value": 70, "unit": "°C"}
